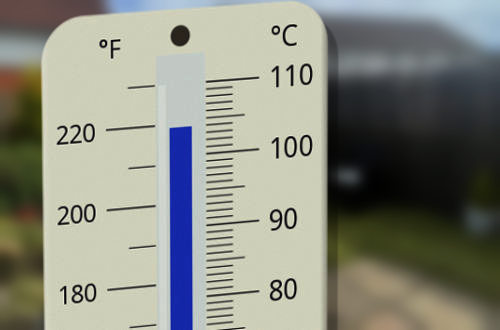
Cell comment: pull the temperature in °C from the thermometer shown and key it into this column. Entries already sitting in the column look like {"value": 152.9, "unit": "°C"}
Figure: {"value": 104, "unit": "°C"}
